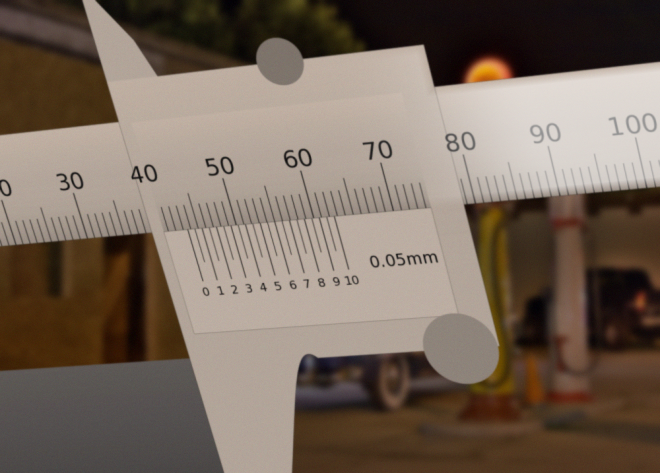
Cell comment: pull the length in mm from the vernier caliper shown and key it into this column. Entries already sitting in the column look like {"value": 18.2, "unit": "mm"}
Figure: {"value": 43.6, "unit": "mm"}
